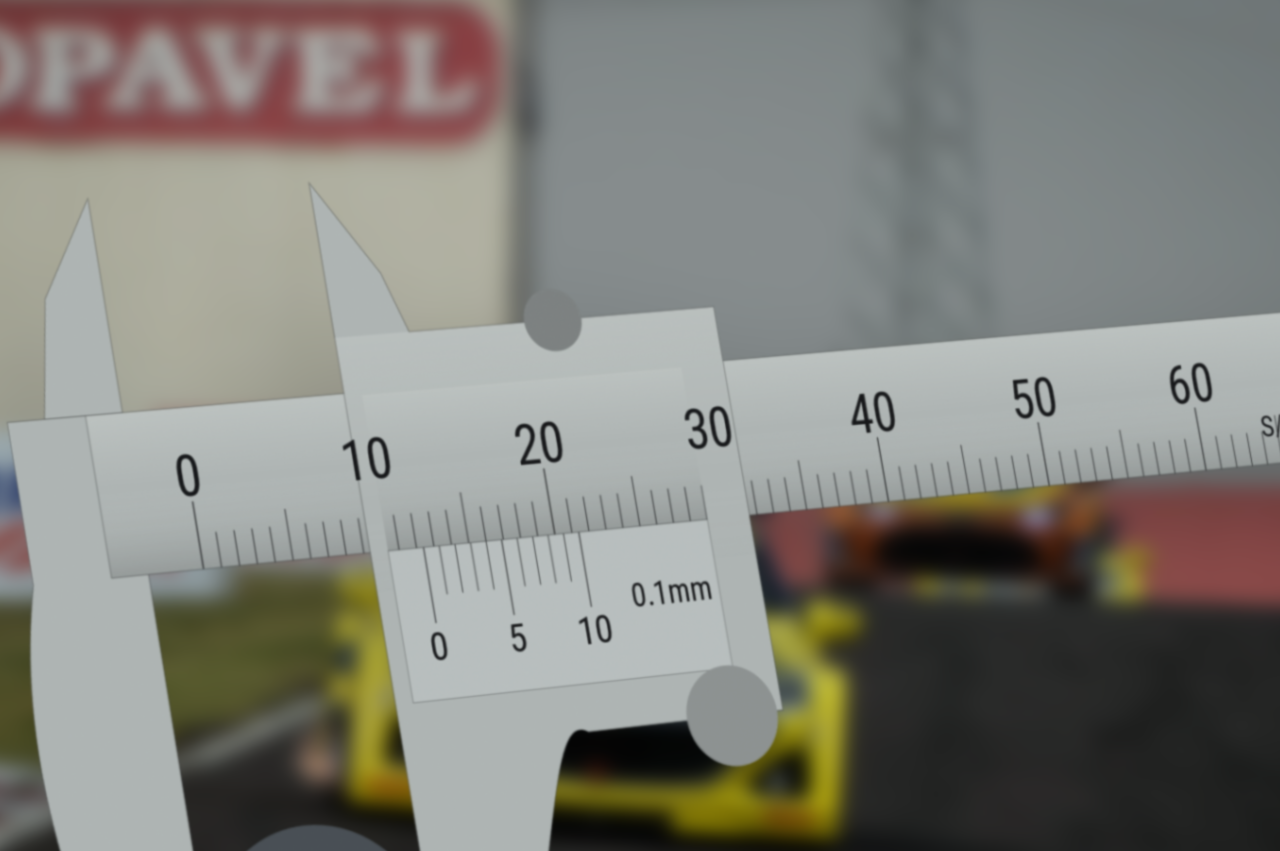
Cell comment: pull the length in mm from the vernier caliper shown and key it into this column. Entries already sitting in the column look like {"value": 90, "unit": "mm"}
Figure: {"value": 12.4, "unit": "mm"}
